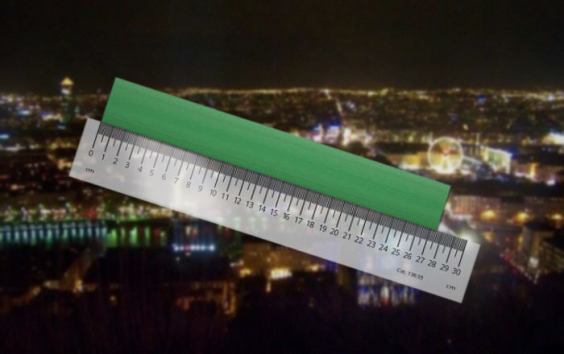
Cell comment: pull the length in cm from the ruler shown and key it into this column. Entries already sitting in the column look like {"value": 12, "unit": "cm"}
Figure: {"value": 27.5, "unit": "cm"}
